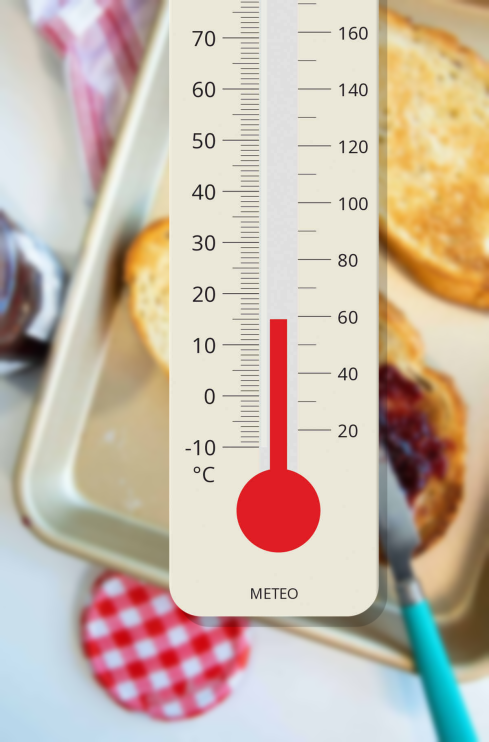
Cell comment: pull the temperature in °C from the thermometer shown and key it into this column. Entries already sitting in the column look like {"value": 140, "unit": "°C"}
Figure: {"value": 15, "unit": "°C"}
